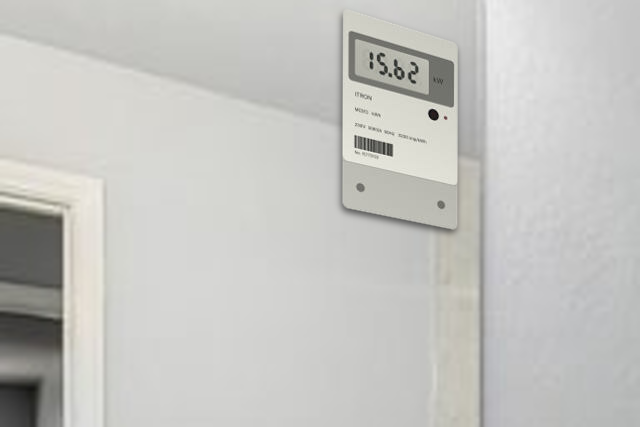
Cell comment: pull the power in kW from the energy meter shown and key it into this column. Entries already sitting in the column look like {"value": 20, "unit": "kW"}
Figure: {"value": 15.62, "unit": "kW"}
